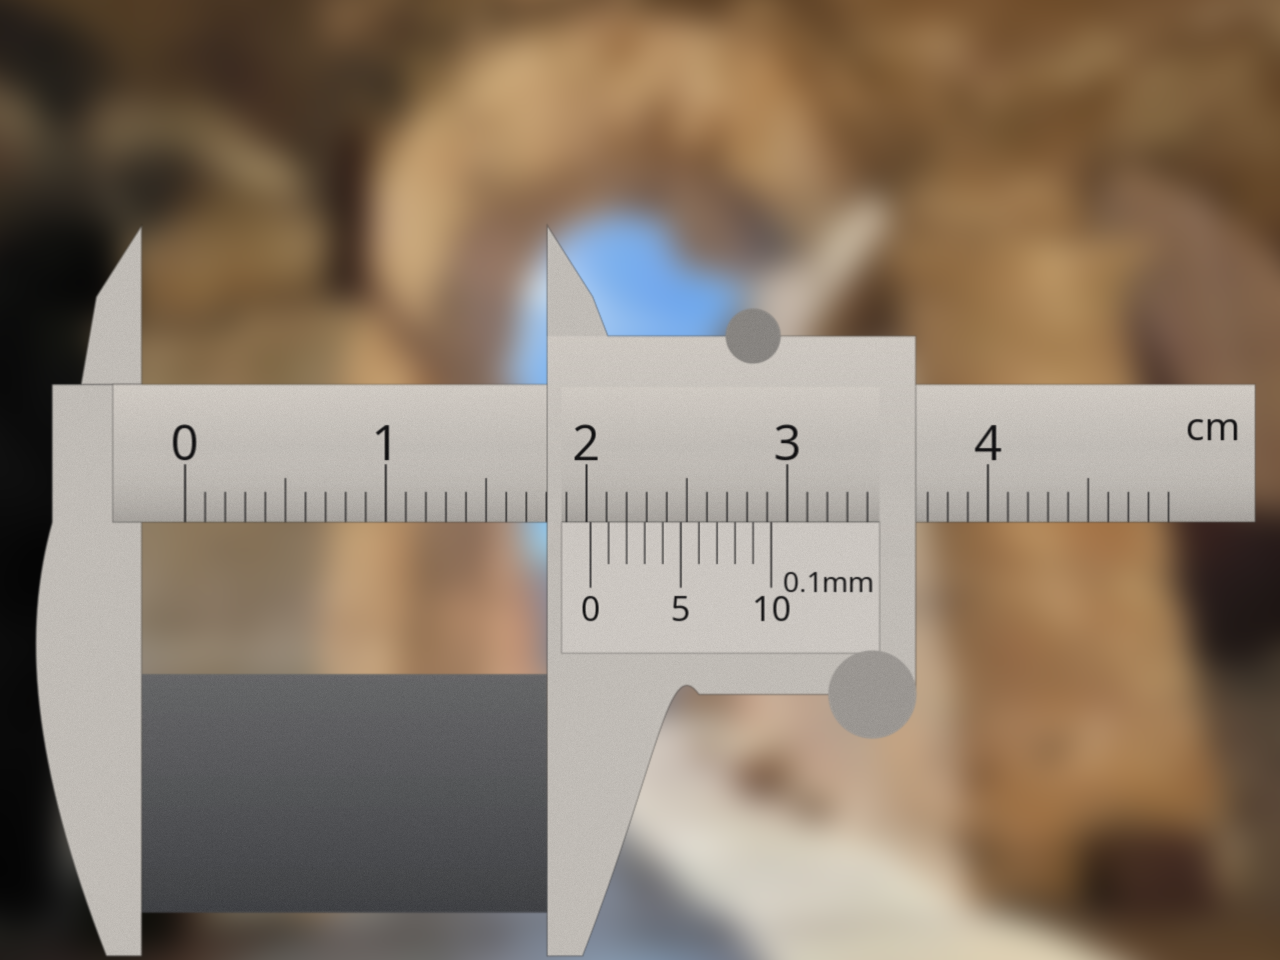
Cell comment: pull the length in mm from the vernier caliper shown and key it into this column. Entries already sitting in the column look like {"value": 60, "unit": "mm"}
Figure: {"value": 20.2, "unit": "mm"}
